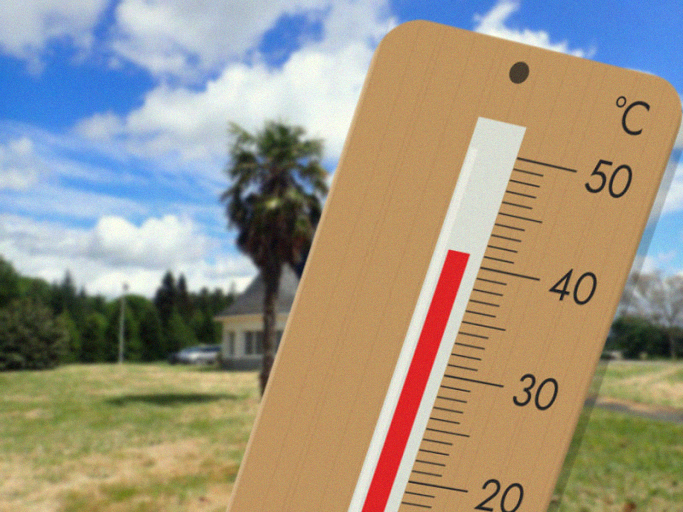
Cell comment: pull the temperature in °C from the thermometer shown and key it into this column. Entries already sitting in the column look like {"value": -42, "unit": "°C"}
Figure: {"value": 41, "unit": "°C"}
